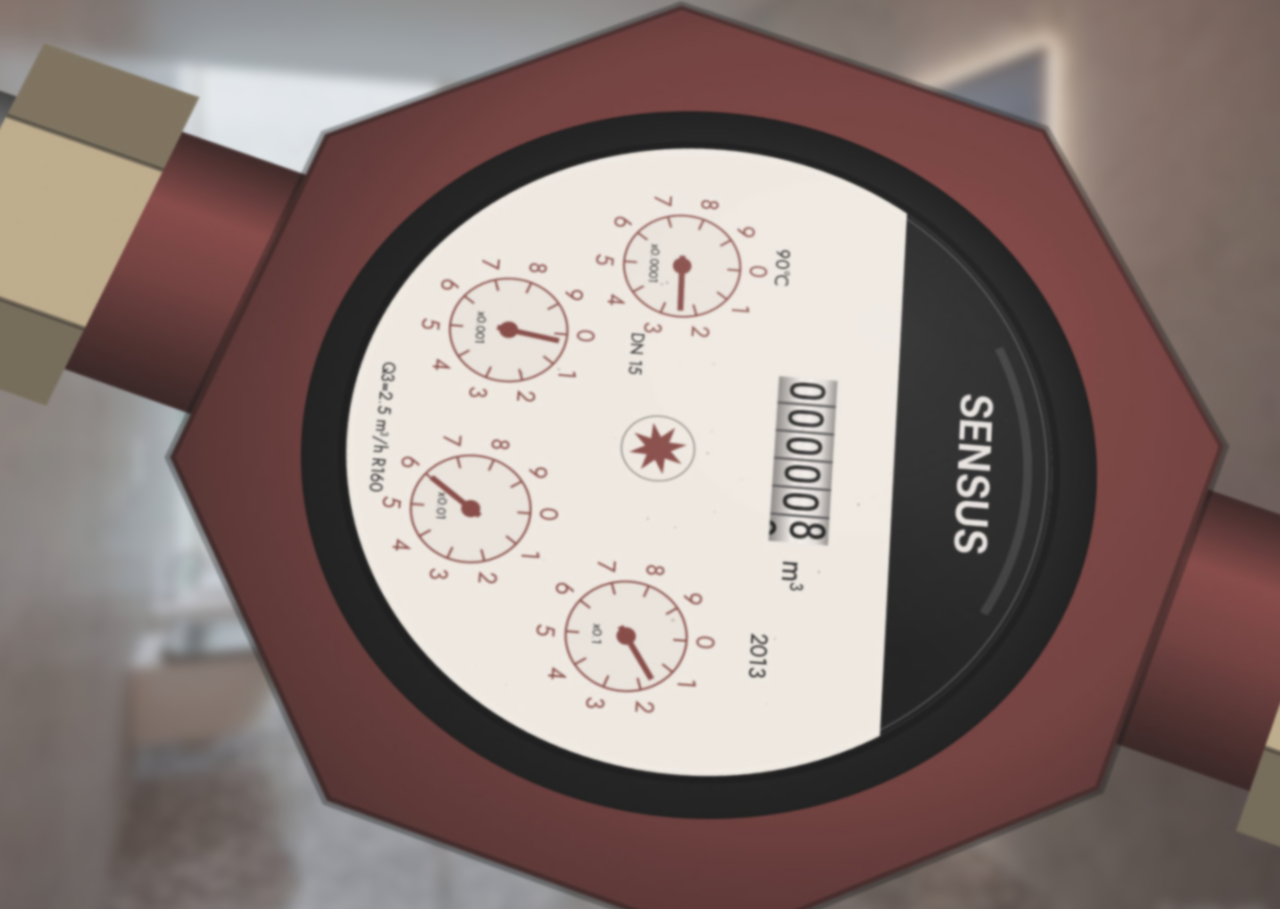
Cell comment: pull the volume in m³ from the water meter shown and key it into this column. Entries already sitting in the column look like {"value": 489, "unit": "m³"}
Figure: {"value": 8.1602, "unit": "m³"}
